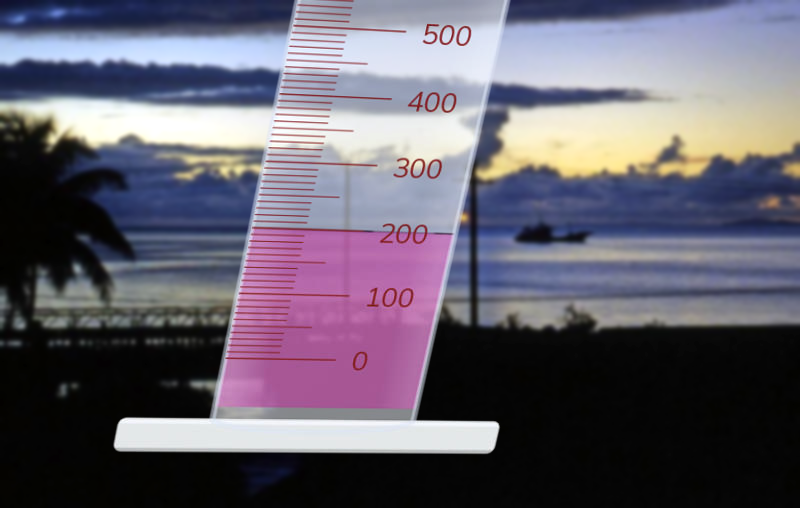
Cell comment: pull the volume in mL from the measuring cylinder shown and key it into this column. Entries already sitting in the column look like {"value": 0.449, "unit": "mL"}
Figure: {"value": 200, "unit": "mL"}
